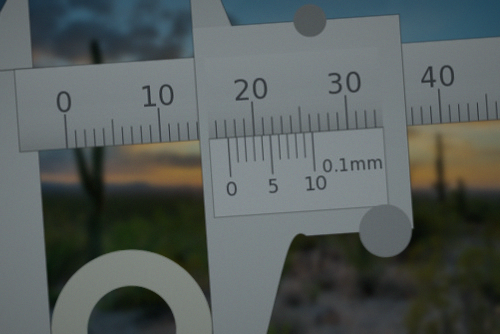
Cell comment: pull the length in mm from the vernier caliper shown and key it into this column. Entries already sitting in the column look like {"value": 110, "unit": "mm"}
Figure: {"value": 17.2, "unit": "mm"}
